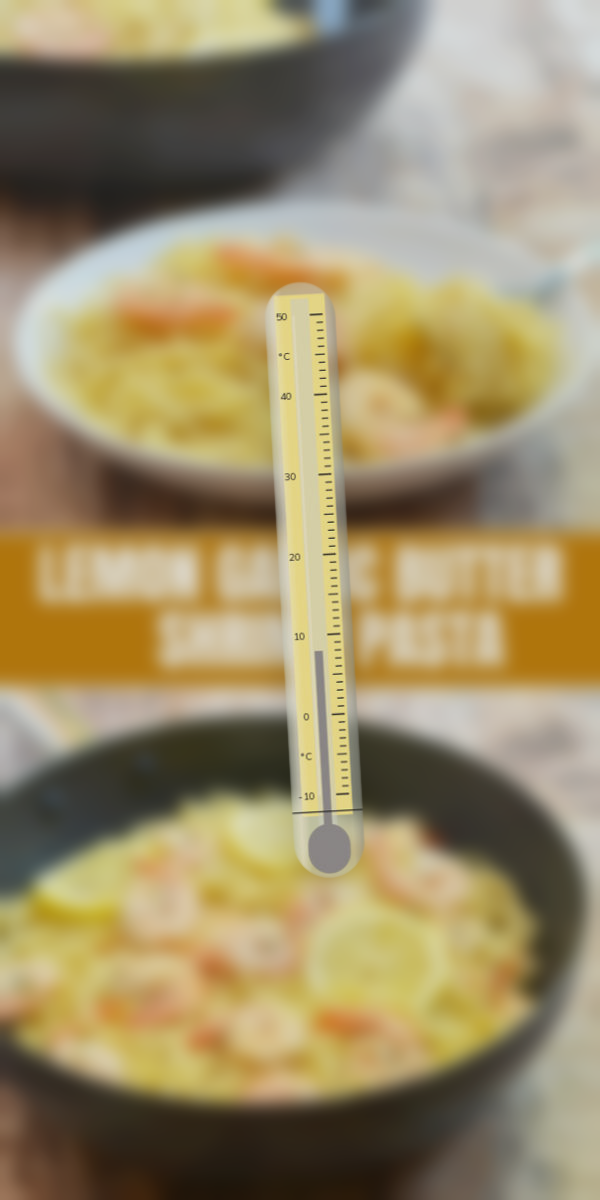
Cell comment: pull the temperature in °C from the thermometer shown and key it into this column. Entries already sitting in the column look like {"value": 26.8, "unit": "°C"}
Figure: {"value": 8, "unit": "°C"}
